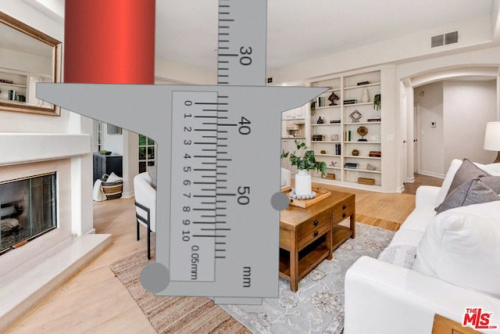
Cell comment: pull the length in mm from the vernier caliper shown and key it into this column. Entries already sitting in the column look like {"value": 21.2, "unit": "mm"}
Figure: {"value": 37.0, "unit": "mm"}
